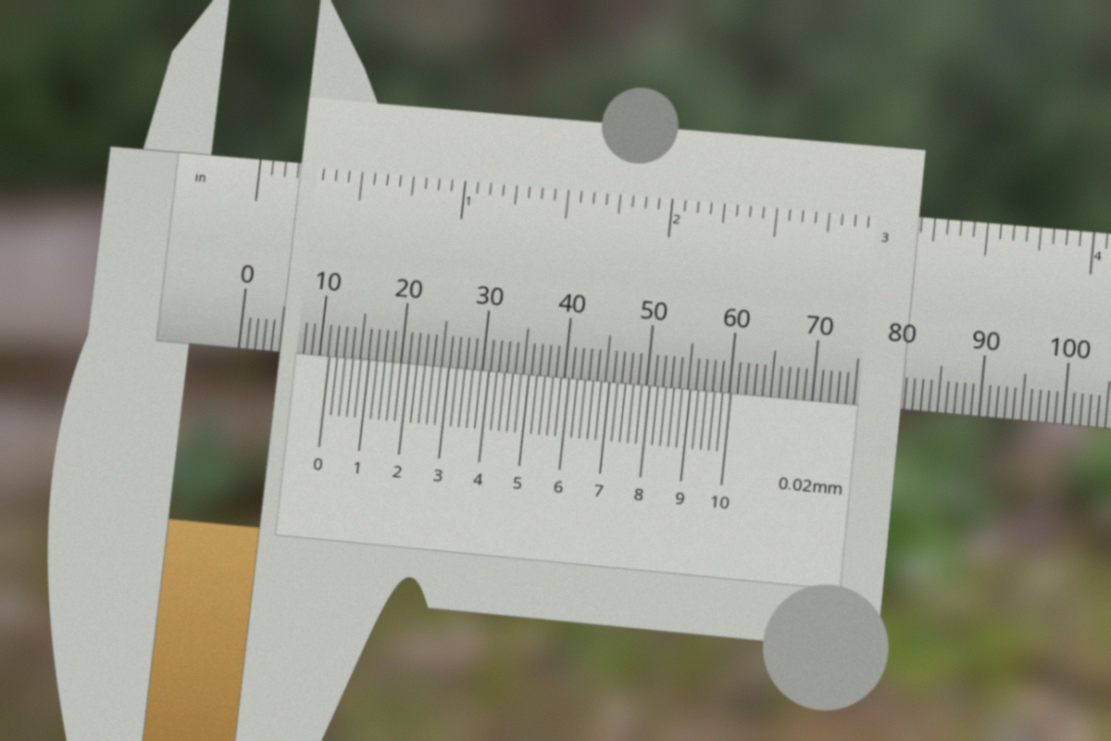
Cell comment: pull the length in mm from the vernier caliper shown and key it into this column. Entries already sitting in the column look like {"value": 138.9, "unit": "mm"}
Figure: {"value": 11.2, "unit": "mm"}
